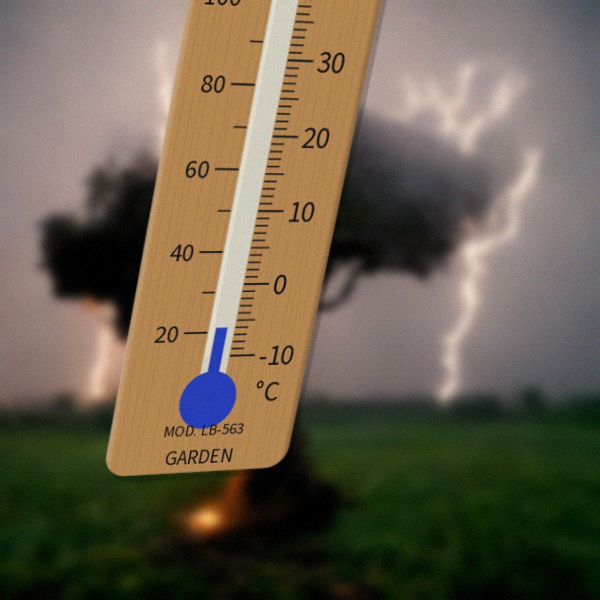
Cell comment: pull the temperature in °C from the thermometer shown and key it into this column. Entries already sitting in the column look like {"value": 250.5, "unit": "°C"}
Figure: {"value": -6, "unit": "°C"}
